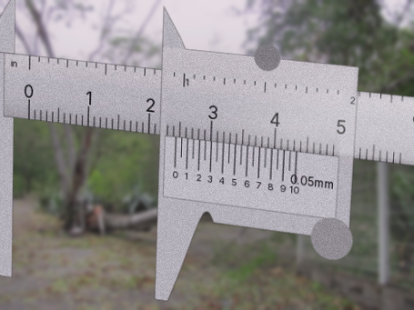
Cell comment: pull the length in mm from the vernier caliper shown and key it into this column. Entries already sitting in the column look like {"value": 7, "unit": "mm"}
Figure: {"value": 24.4, "unit": "mm"}
